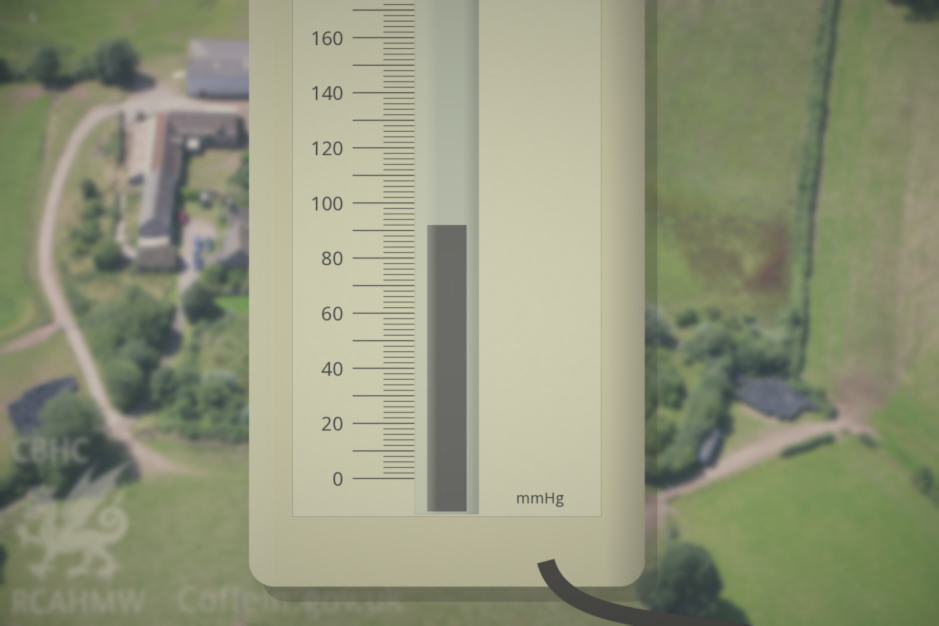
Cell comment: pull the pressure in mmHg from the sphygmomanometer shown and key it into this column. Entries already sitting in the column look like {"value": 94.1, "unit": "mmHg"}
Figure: {"value": 92, "unit": "mmHg"}
